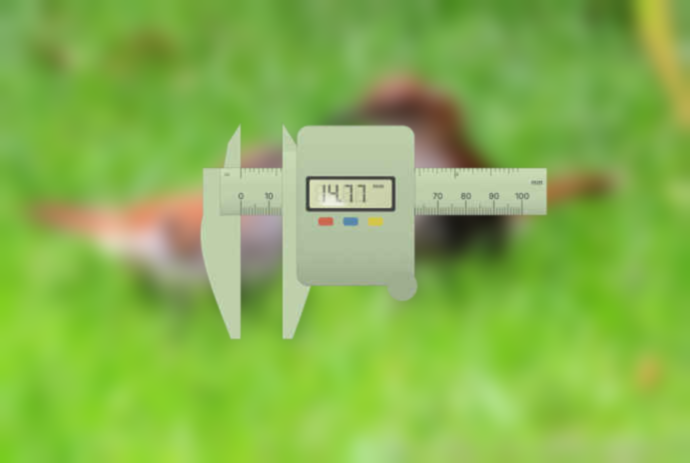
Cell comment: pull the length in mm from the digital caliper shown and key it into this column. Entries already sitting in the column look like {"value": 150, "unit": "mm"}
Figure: {"value": 14.77, "unit": "mm"}
